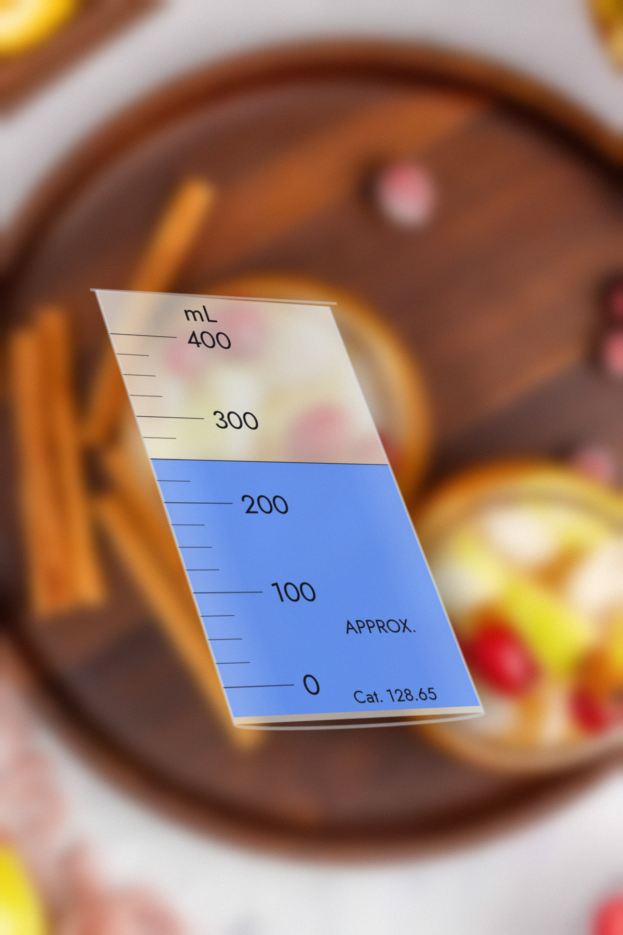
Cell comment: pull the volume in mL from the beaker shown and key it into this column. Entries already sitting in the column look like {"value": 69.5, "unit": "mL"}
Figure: {"value": 250, "unit": "mL"}
